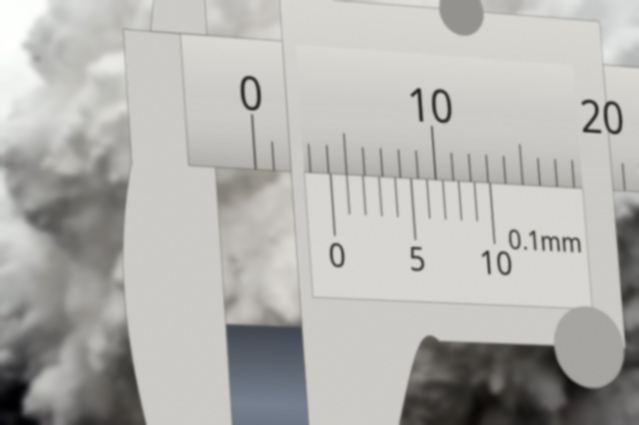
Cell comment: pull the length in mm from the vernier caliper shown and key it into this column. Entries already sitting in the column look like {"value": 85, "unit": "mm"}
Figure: {"value": 4.1, "unit": "mm"}
